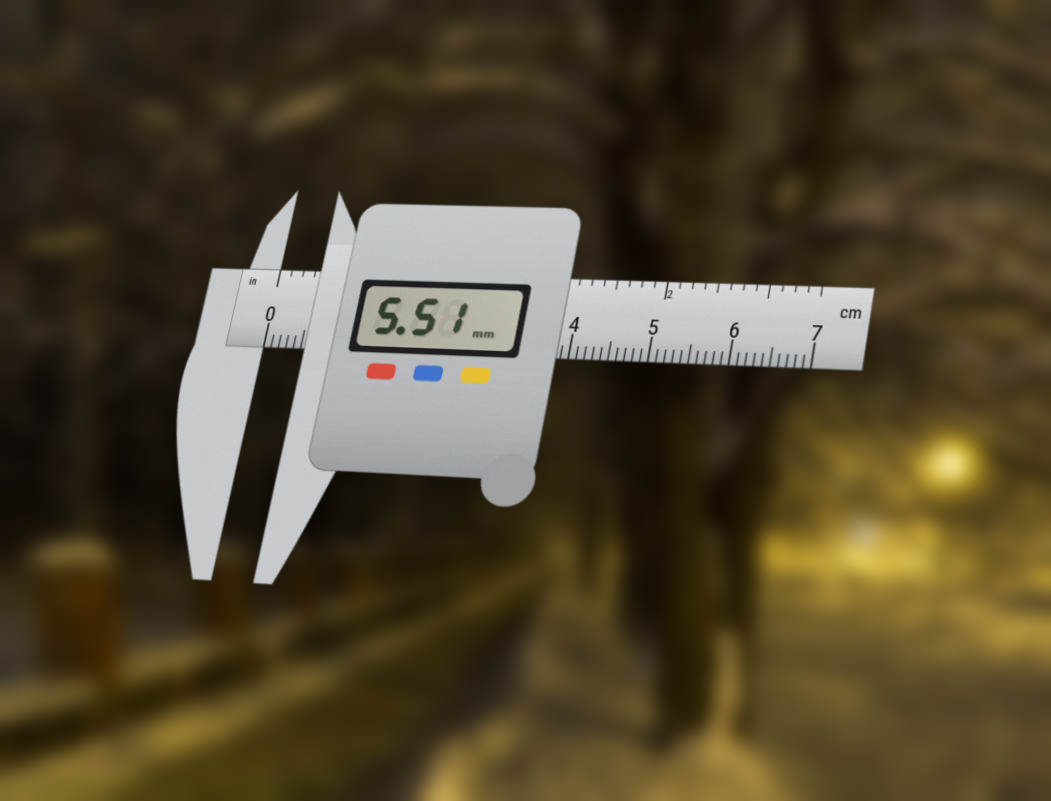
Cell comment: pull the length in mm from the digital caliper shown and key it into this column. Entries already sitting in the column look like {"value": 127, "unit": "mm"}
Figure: {"value": 5.51, "unit": "mm"}
